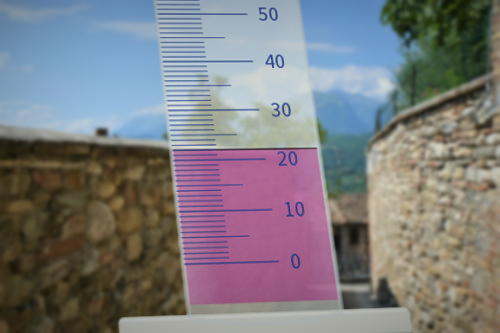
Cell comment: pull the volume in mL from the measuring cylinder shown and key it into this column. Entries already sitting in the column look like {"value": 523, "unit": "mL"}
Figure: {"value": 22, "unit": "mL"}
